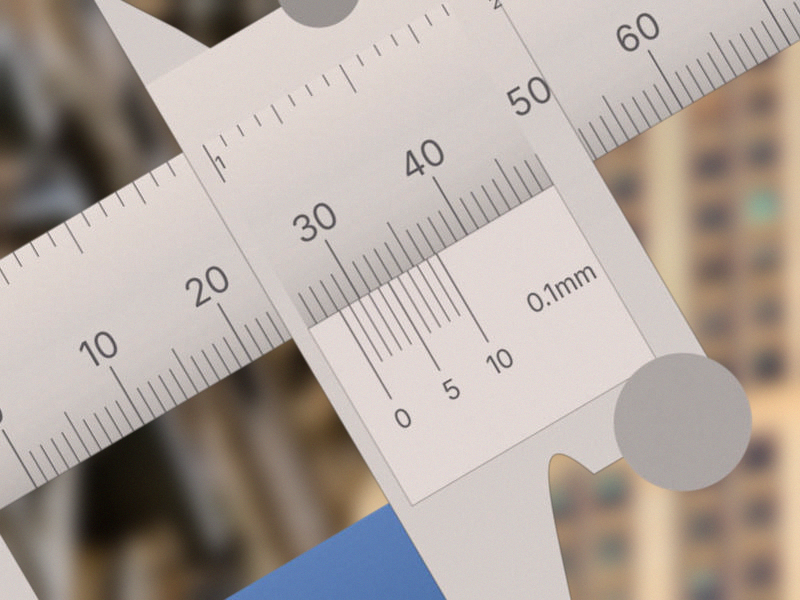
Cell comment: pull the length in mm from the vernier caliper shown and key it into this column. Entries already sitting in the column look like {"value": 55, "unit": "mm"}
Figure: {"value": 28.1, "unit": "mm"}
